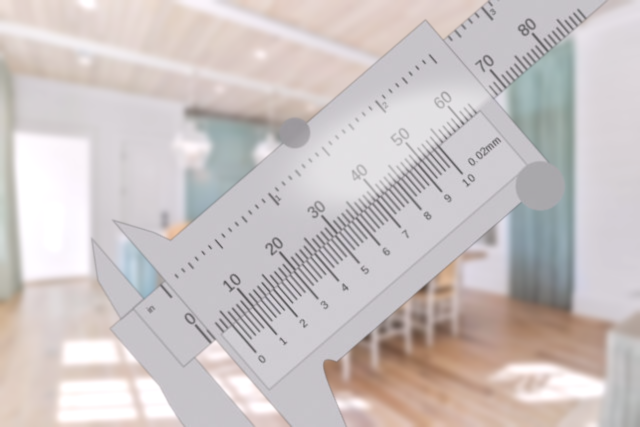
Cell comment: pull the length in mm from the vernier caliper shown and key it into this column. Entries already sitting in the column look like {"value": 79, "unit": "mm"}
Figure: {"value": 5.0, "unit": "mm"}
